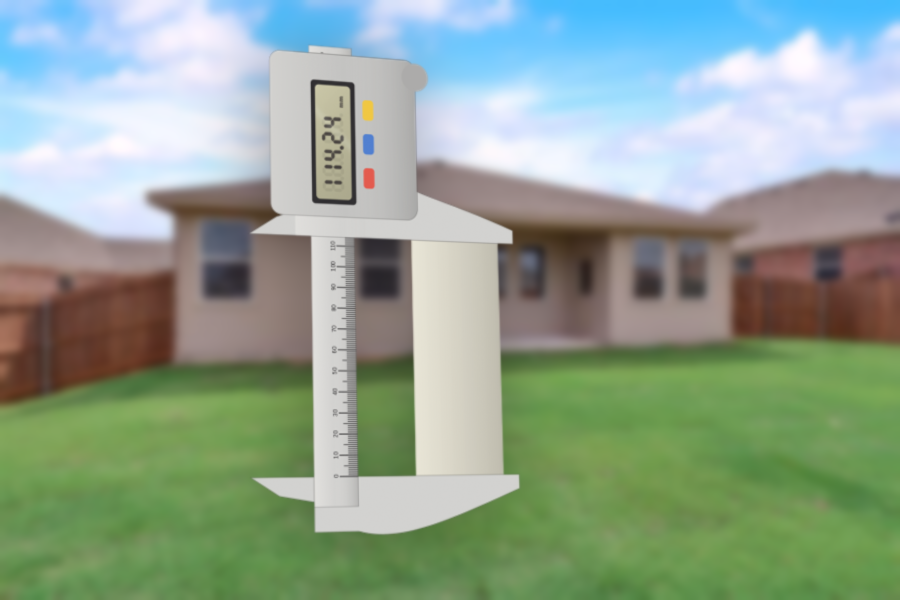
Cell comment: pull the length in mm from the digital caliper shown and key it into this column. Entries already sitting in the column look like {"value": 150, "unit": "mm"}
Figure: {"value": 114.24, "unit": "mm"}
